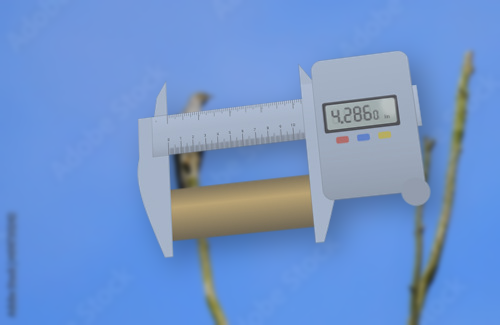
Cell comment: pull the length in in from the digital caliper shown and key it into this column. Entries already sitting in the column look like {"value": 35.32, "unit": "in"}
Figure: {"value": 4.2860, "unit": "in"}
